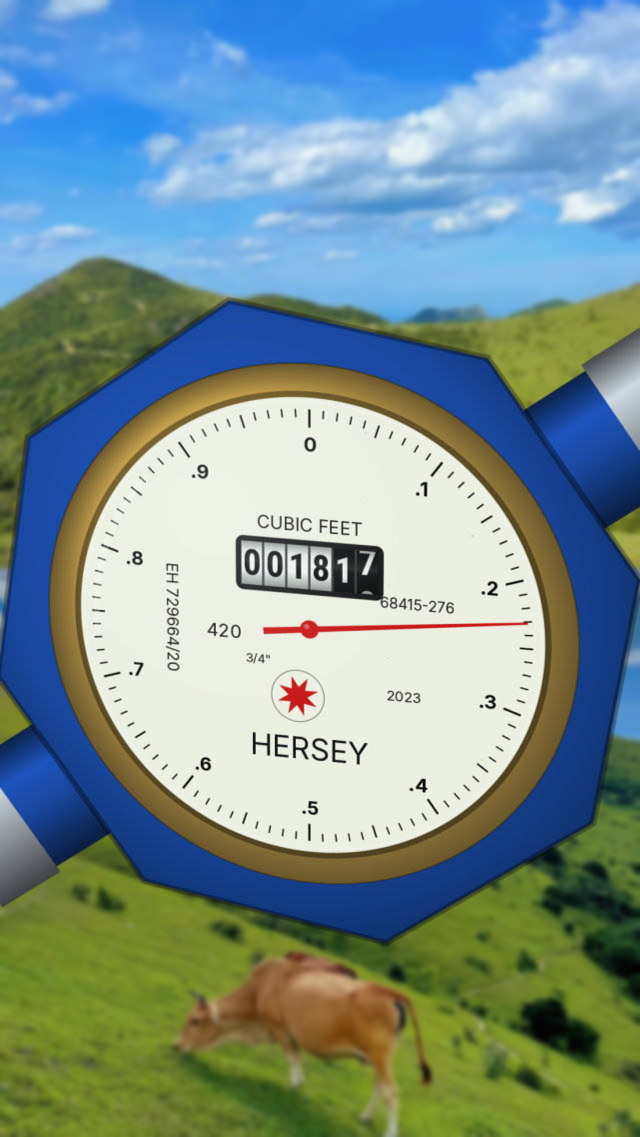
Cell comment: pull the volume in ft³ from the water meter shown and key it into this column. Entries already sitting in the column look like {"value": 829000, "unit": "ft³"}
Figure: {"value": 1817.23, "unit": "ft³"}
